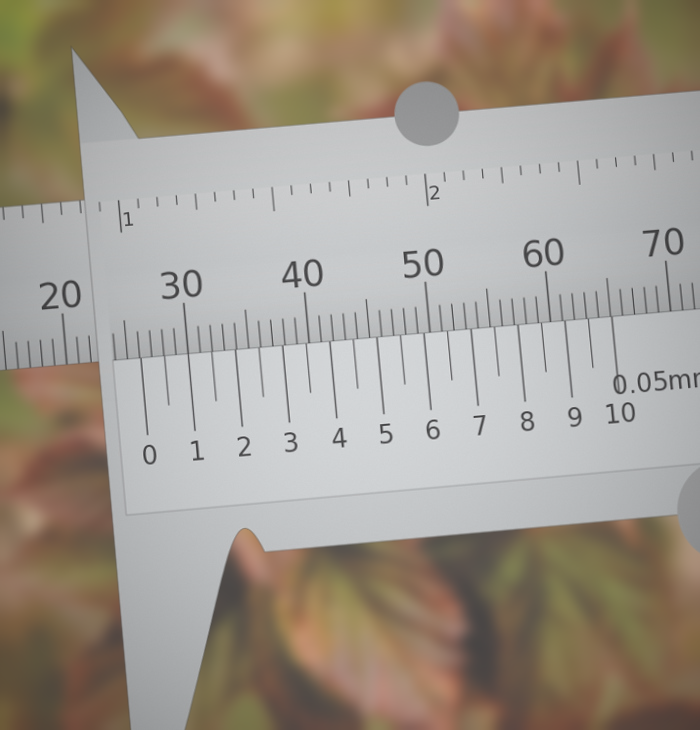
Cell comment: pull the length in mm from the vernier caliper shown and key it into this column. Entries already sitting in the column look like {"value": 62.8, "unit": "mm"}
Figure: {"value": 26.1, "unit": "mm"}
